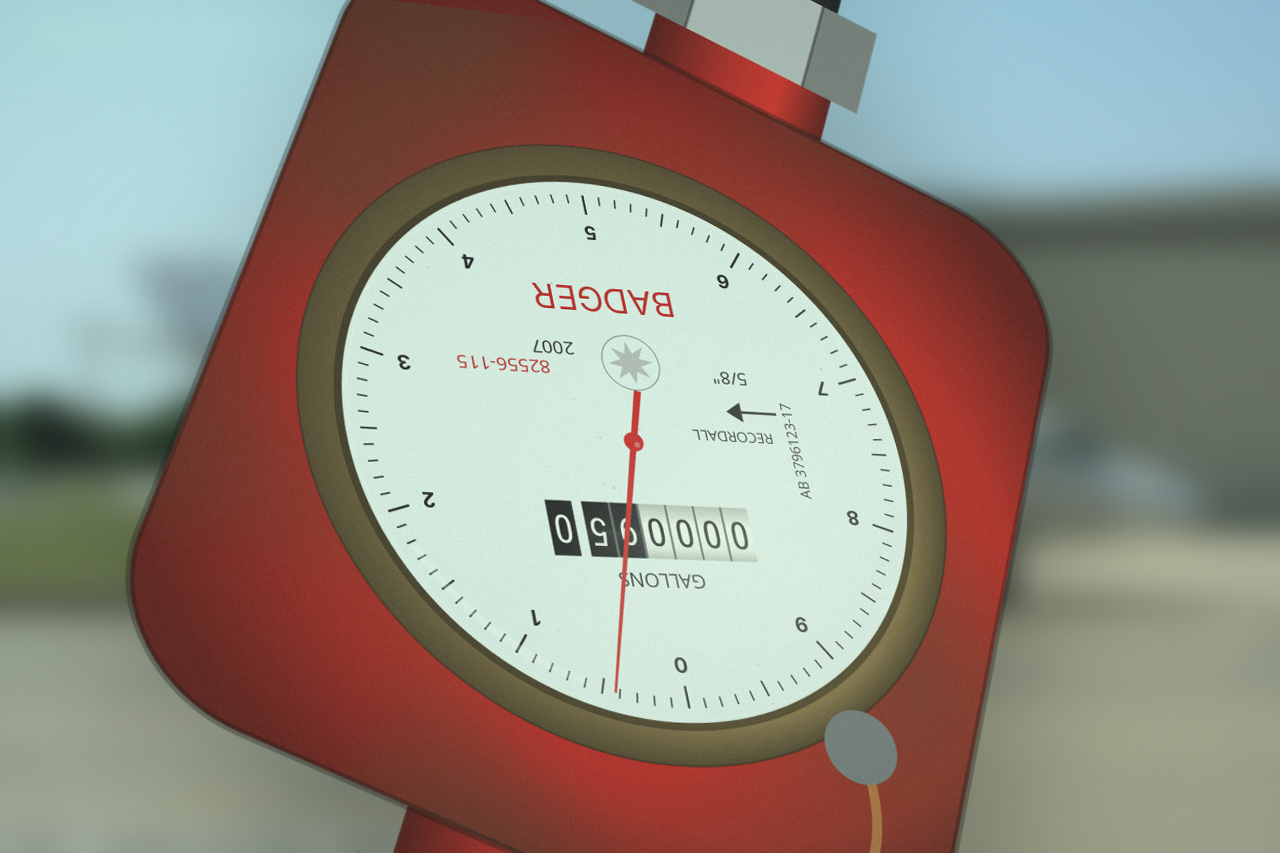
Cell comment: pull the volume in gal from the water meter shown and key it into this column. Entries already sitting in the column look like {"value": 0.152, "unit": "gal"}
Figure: {"value": 950.4, "unit": "gal"}
